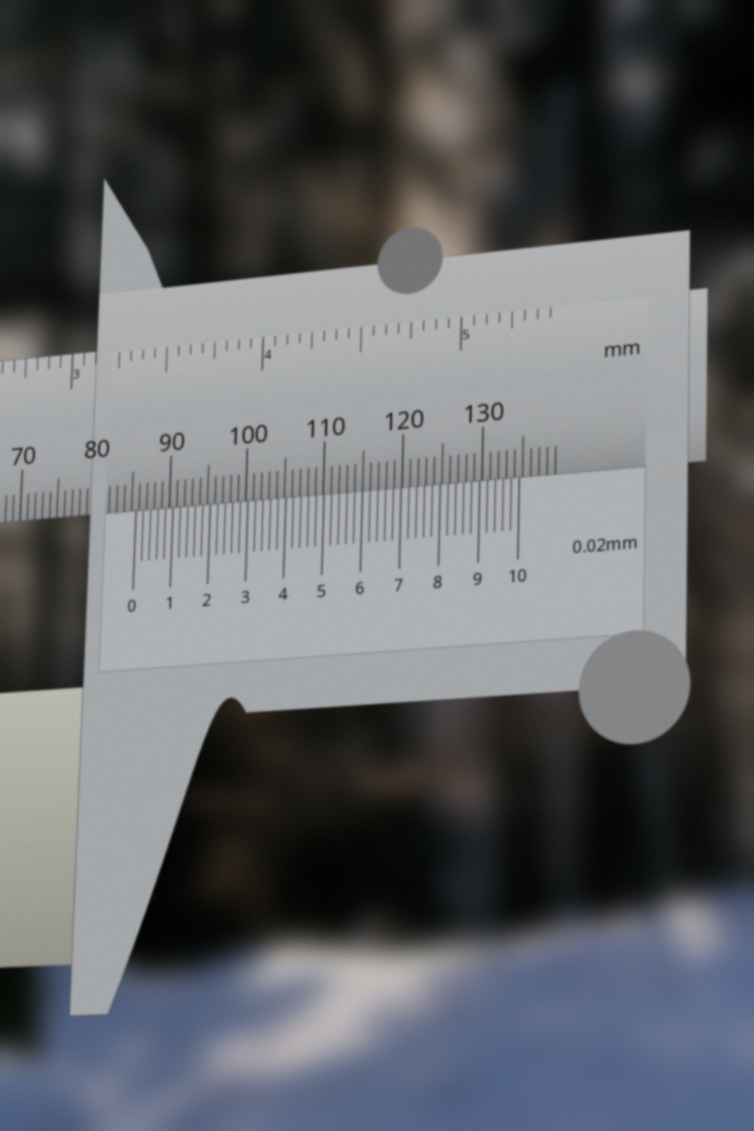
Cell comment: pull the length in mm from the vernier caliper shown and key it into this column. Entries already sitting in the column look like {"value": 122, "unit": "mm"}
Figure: {"value": 85.6, "unit": "mm"}
